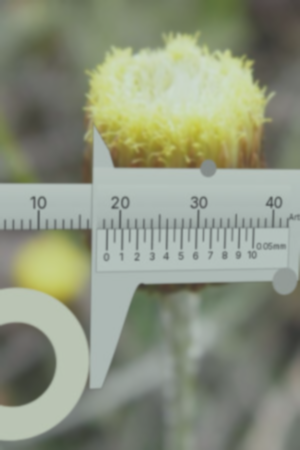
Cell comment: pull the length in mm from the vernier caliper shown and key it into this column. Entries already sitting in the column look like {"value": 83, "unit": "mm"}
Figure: {"value": 18.4, "unit": "mm"}
